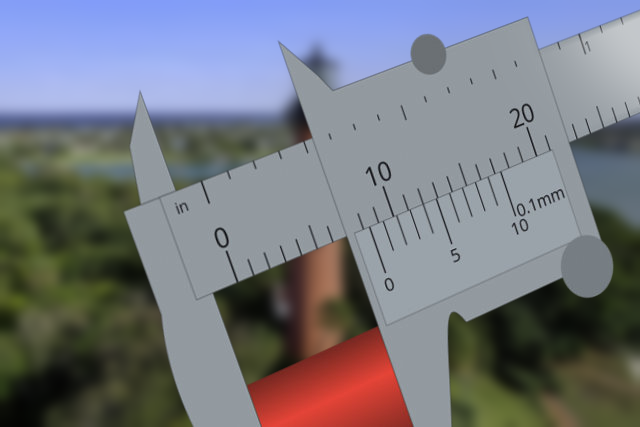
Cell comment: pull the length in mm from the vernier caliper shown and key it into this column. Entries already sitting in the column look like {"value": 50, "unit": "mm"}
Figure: {"value": 8.4, "unit": "mm"}
